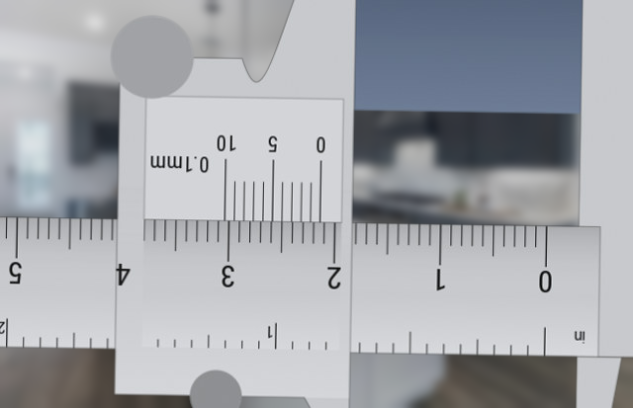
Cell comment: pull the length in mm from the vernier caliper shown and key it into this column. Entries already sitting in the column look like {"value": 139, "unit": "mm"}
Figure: {"value": 21.4, "unit": "mm"}
